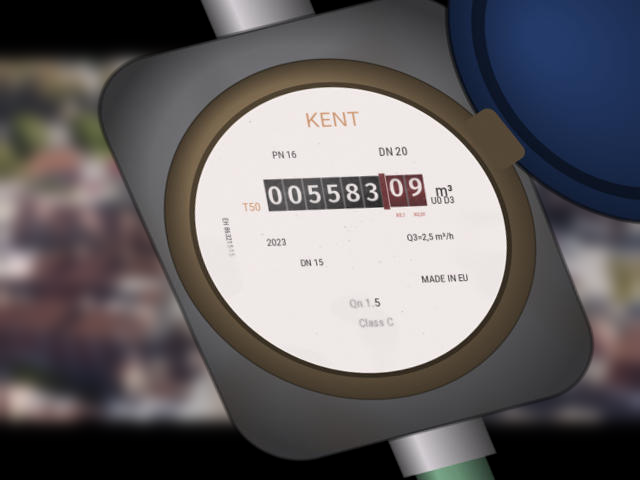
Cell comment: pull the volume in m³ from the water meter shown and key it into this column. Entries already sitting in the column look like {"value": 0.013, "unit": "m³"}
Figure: {"value": 5583.09, "unit": "m³"}
